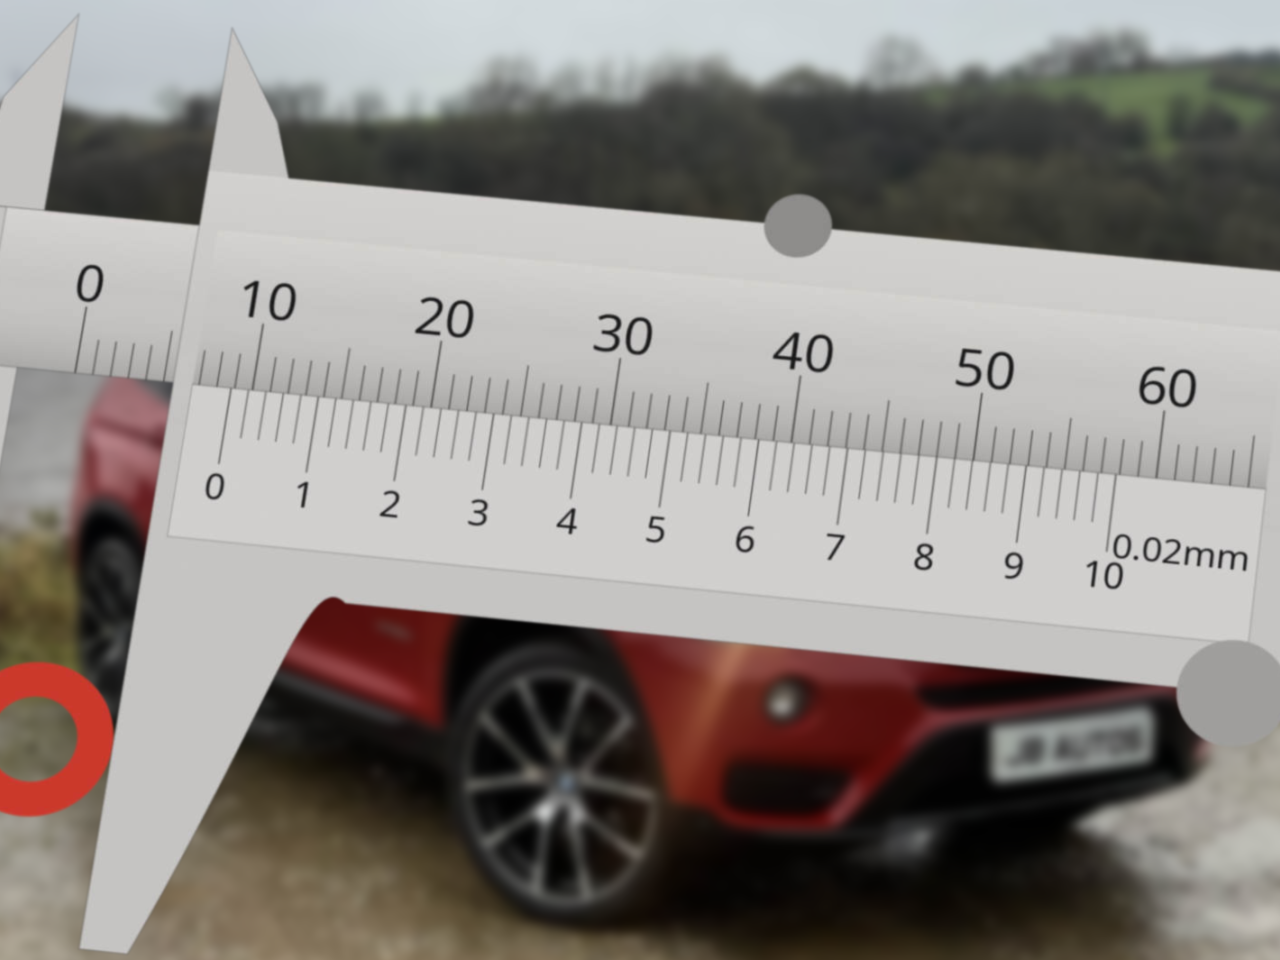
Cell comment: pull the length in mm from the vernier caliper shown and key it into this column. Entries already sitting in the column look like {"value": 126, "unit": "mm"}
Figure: {"value": 8.8, "unit": "mm"}
